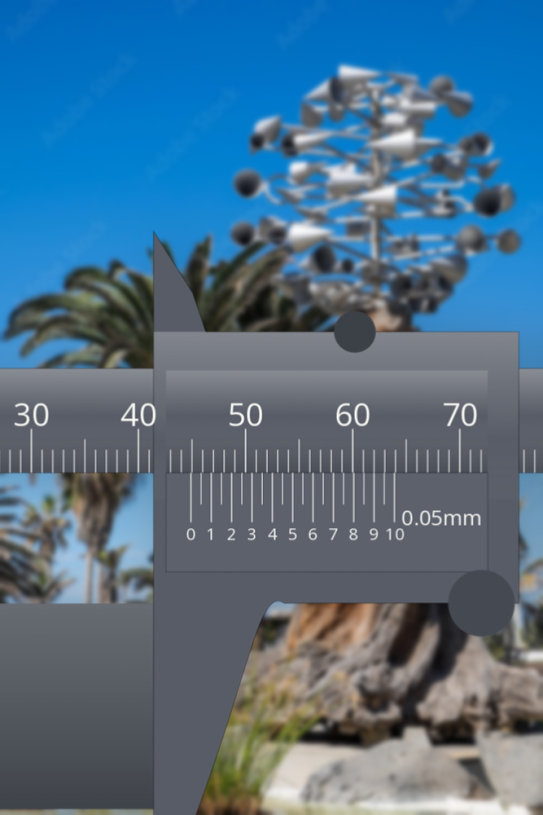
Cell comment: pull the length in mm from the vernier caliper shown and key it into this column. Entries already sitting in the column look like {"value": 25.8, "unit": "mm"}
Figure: {"value": 44.9, "unit": "mm"}
